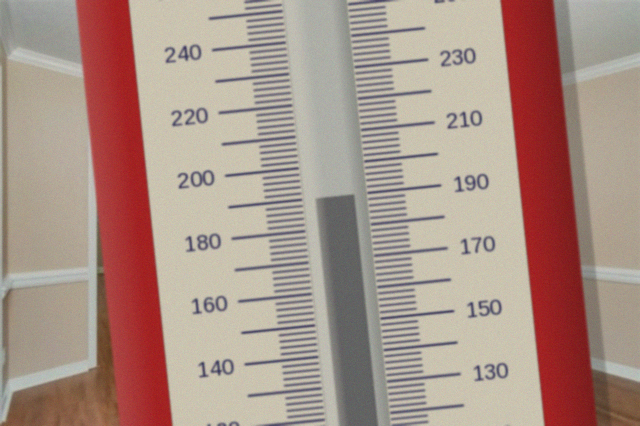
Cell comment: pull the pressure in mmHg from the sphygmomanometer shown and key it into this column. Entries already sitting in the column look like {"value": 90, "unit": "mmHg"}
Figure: {"value": 190, "unit": "mmHg"}
